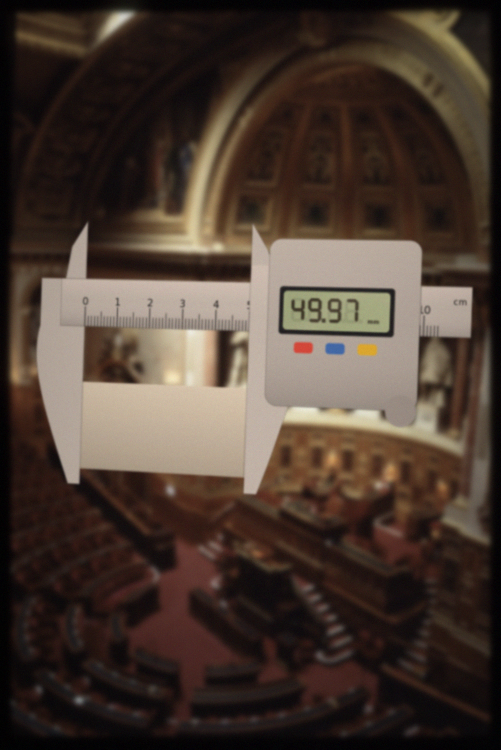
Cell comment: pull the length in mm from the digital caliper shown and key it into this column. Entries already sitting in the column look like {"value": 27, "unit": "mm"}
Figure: {"value": 49.97, "unit": "mm"}
